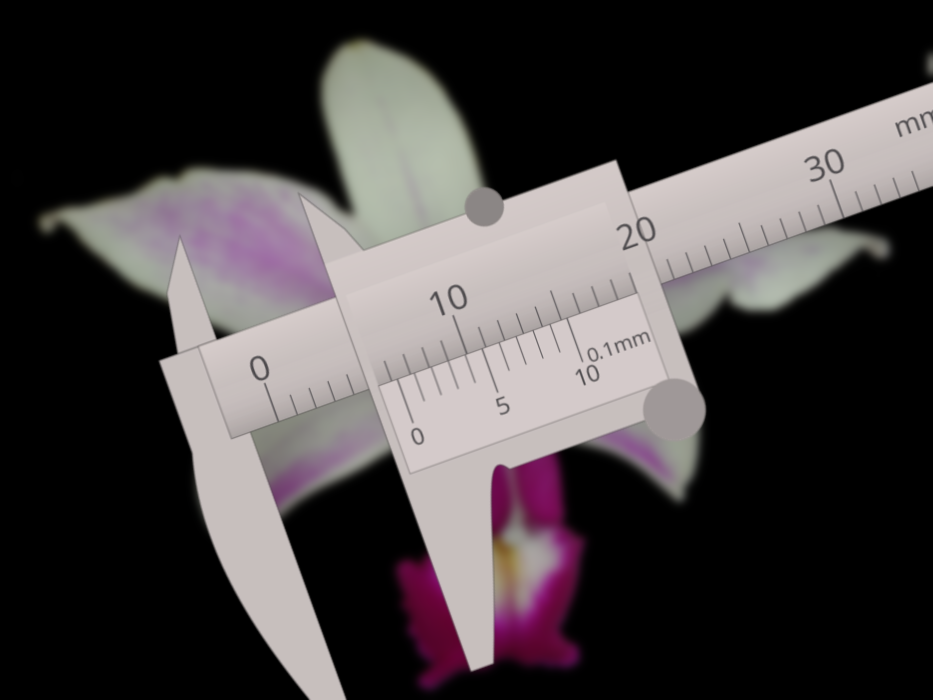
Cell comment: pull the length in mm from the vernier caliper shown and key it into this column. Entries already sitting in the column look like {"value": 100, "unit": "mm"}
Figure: {"value": 6.3, "unit": "mm"}
